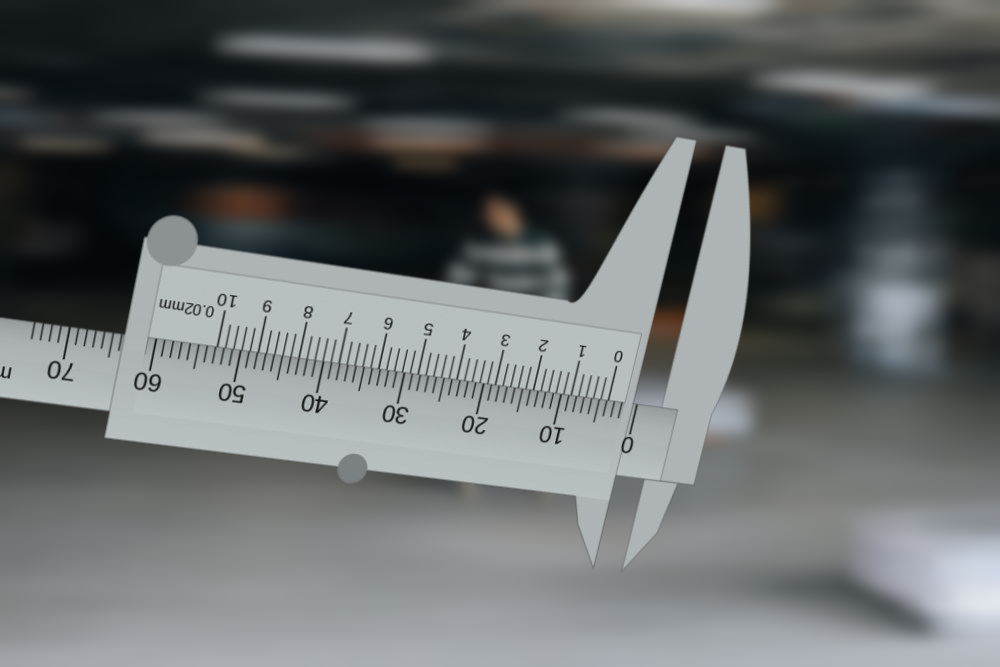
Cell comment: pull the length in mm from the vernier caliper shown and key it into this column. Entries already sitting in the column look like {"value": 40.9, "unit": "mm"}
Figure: {"value": 3.8, "unit": "mm"}
